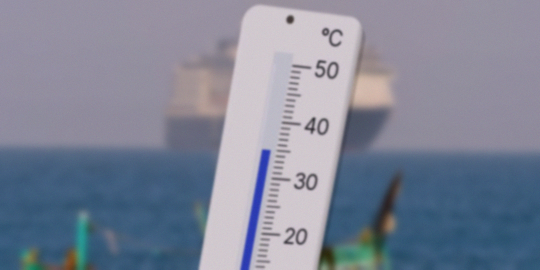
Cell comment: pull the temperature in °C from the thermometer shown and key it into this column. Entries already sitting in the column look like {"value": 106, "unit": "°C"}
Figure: {"value": 35, "unit": "°C"}
